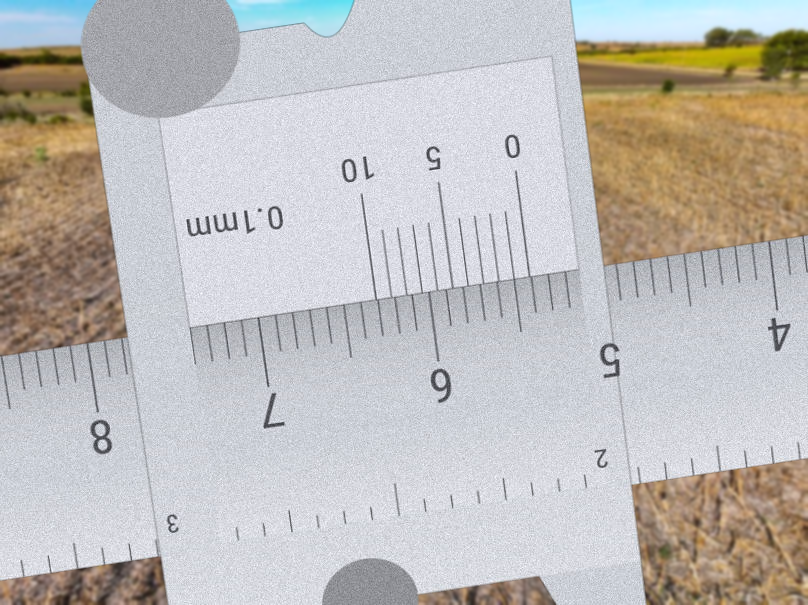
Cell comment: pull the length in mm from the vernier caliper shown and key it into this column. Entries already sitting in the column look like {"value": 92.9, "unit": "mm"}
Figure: {"value": 54.1, "unit": "mm"}
